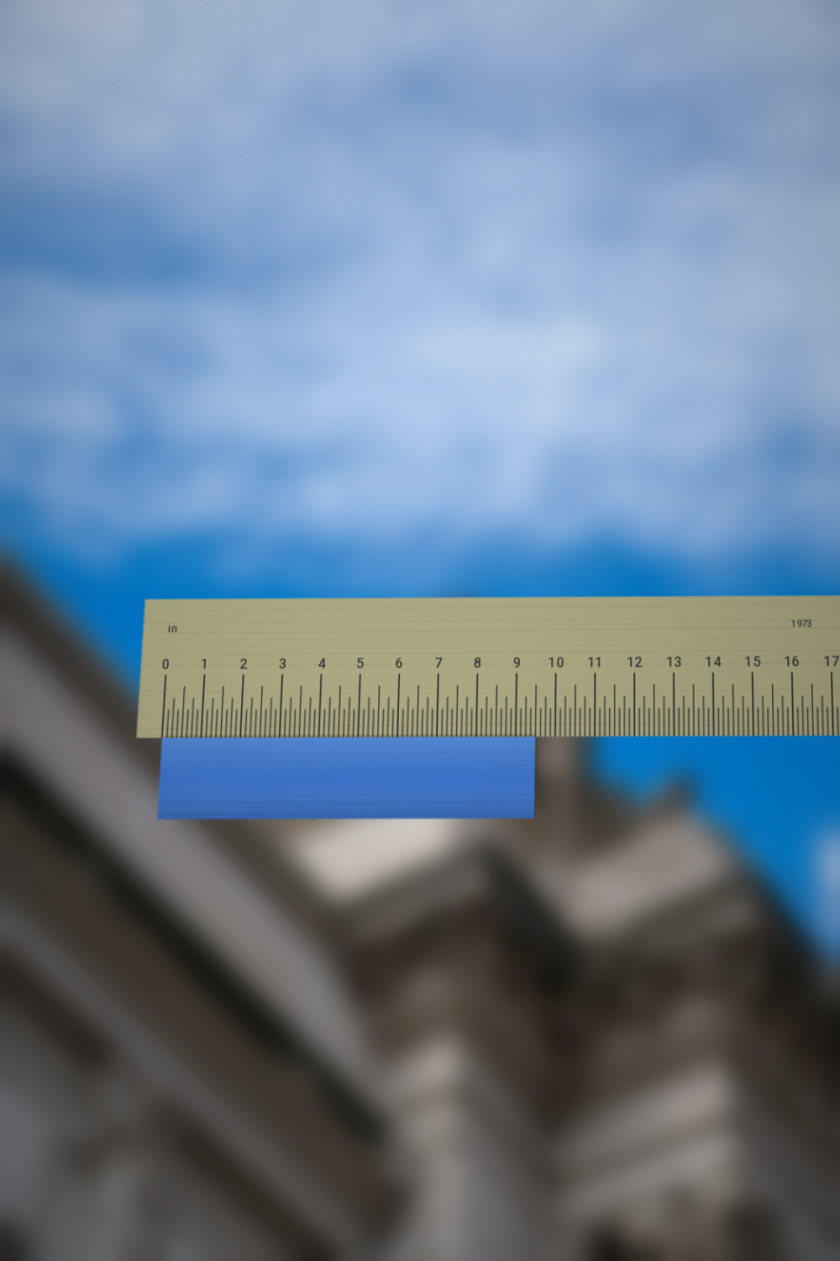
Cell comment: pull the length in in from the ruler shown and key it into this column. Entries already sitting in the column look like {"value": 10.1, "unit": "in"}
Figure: {"value": 9.5, "unit": "in"}
